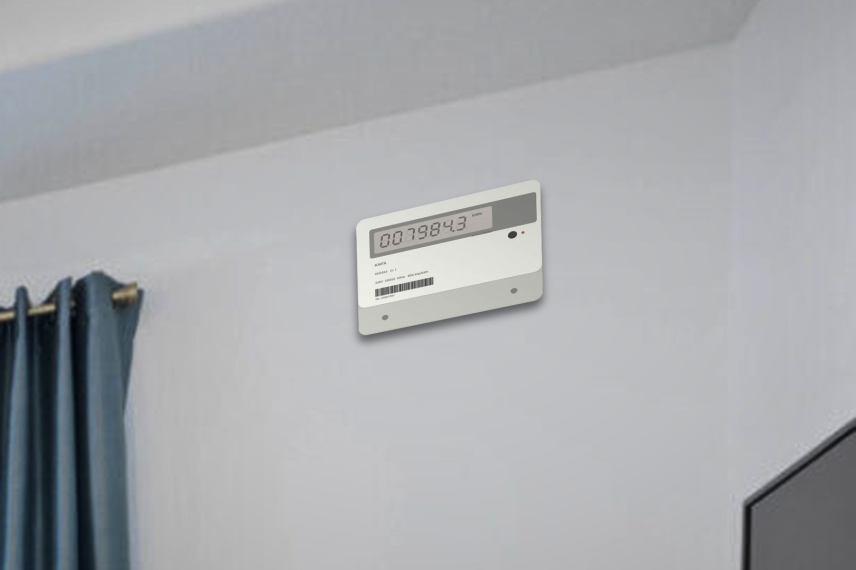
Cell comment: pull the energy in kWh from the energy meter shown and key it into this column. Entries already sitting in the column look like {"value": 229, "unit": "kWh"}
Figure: {"value": 7984.3, "unit": "kWh"}
